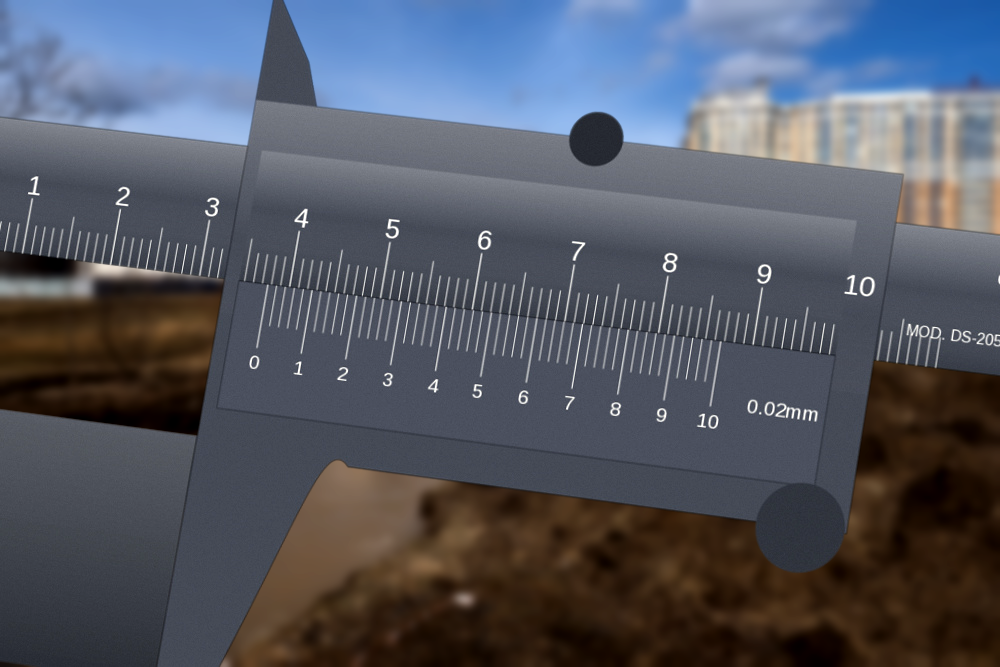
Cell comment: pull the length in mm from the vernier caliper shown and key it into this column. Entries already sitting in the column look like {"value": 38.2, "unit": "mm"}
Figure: {"value": 37.6, "unit": "mm"}
